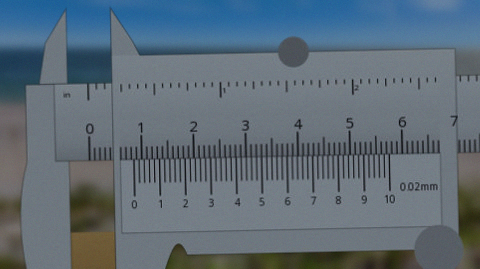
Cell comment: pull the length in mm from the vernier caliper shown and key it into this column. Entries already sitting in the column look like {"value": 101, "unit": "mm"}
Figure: {"value": 8.5, "unit": "mm"}
